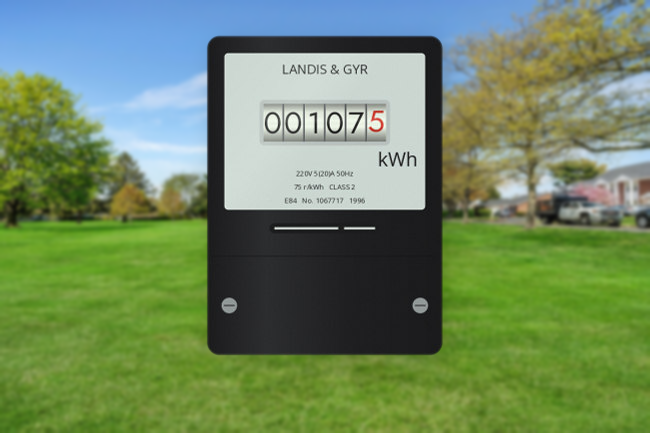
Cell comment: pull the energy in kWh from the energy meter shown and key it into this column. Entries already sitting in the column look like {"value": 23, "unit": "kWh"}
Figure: {"value": 107.5, "unit": "kWh"}
